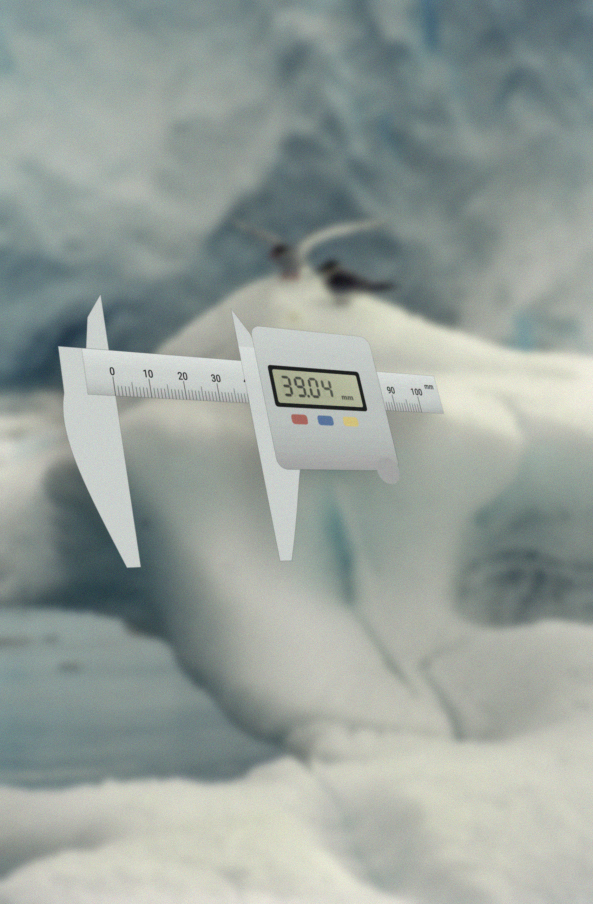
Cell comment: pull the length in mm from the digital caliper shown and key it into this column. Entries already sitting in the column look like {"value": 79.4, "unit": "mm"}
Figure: {"value": 39.04, "unit": "mm"}
